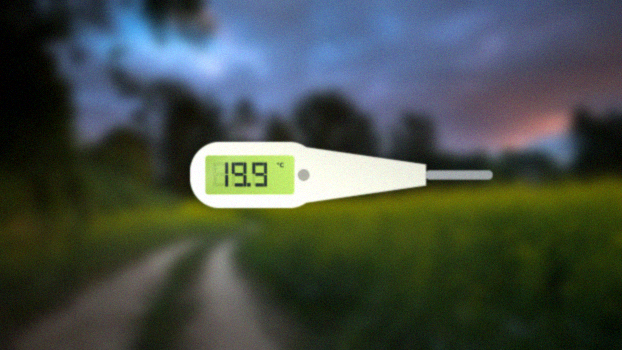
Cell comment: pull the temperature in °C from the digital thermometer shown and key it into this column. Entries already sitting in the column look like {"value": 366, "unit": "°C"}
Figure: {"value": 19.9, "unit": "°C"}
